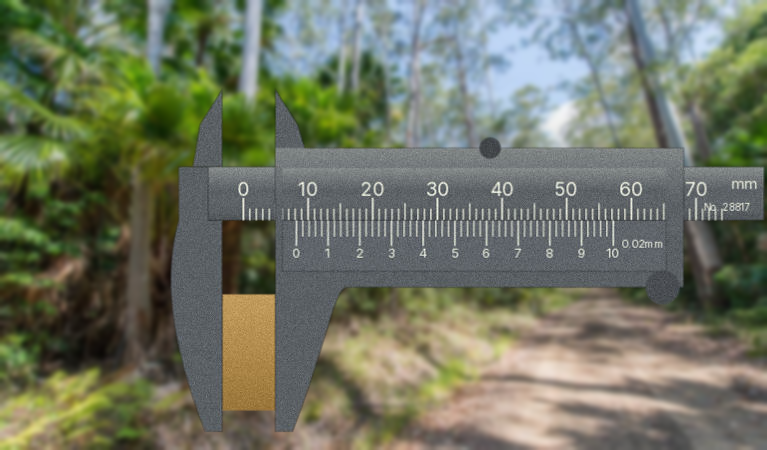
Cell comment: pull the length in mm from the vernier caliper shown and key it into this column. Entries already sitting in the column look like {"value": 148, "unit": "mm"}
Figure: {"value": 8.2, "unit": "mm"}
